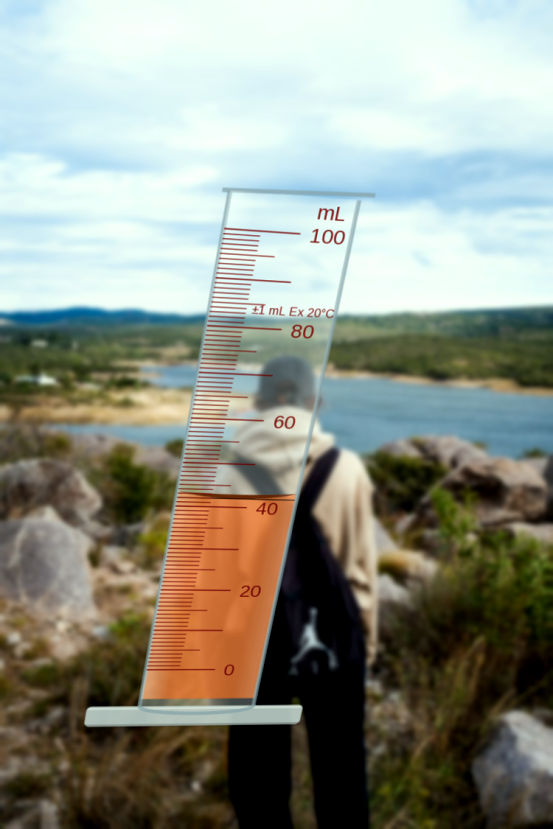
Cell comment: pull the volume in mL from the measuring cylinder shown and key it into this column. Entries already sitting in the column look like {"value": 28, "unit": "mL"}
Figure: {"value": 42, "unit": "mL"}
